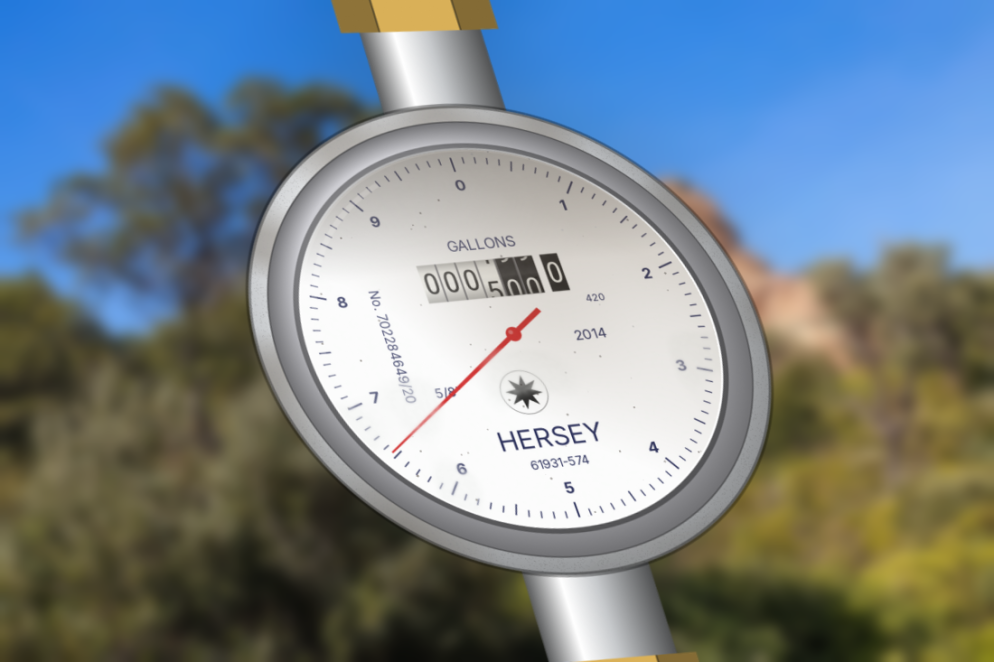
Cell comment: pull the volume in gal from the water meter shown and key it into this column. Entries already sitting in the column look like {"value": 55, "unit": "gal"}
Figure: {"value": 4996.5, "unit": "gal"}
